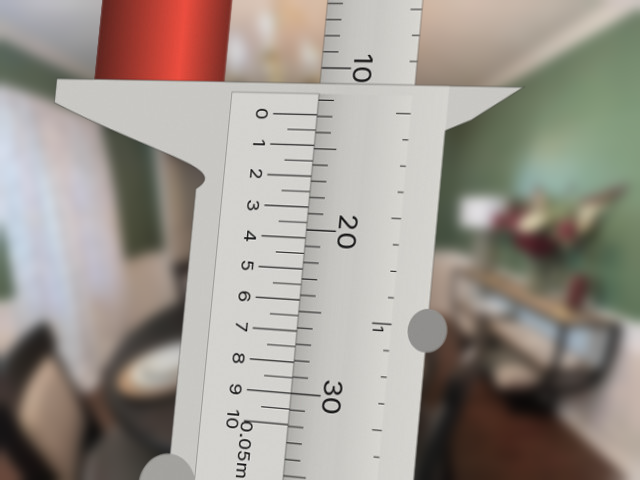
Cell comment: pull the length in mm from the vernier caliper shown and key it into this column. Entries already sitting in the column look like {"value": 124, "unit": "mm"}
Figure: {"value": 12.9, "unit": "mm"}
